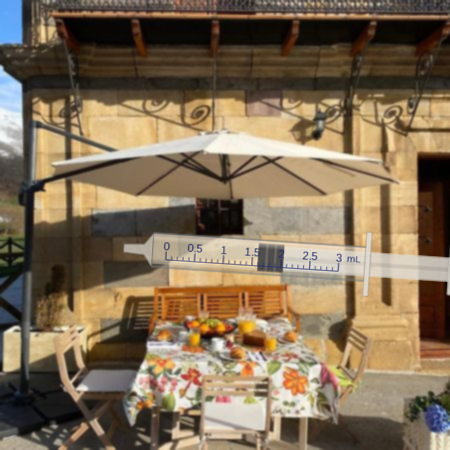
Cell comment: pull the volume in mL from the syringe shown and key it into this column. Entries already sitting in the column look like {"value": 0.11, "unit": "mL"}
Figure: {"value": 1.6, "unit": "mL"}
